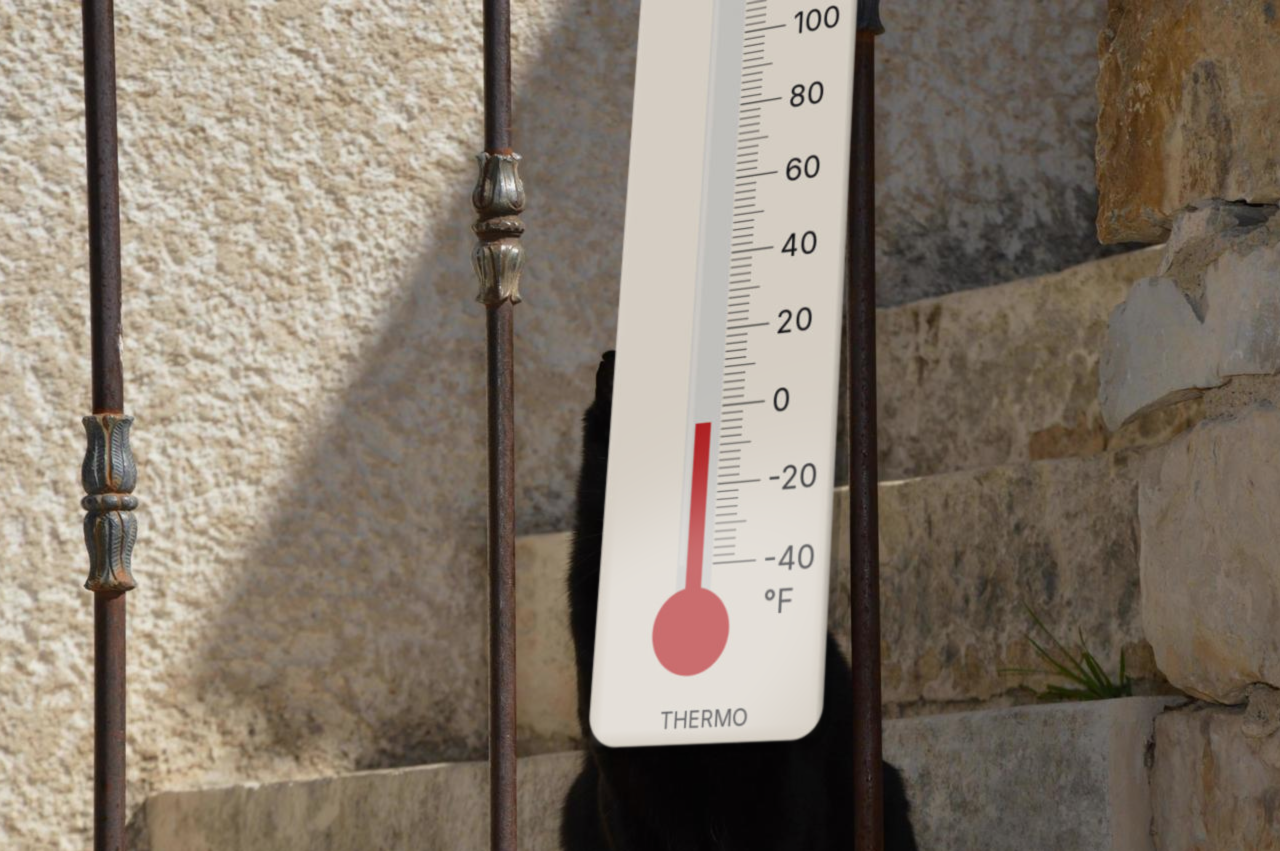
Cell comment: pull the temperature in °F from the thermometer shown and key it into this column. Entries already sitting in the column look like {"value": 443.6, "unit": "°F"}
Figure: {"value": -4, "unit": "°F"}
